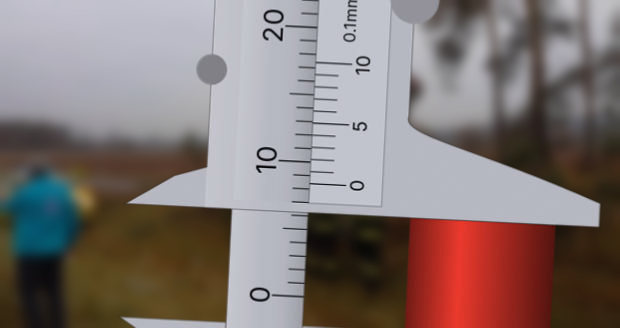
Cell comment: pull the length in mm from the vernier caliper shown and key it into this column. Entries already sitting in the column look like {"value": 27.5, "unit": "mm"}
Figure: {"value": 8.4, "unit": "mm"}
